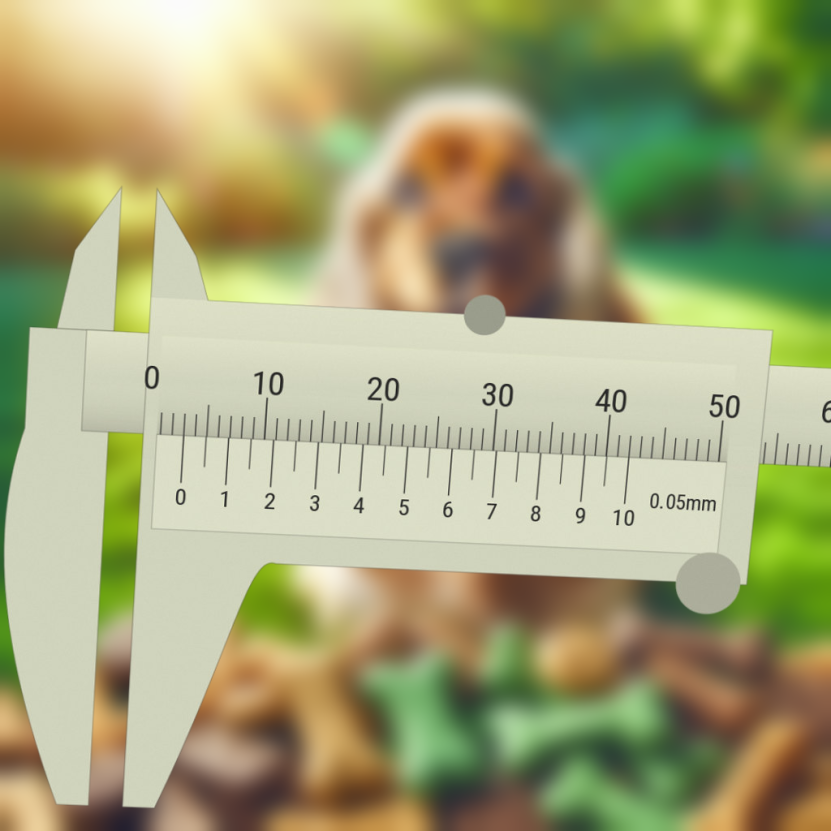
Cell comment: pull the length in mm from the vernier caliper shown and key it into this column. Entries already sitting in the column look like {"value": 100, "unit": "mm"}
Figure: {"value": 3.0, "unit": "mm"}
